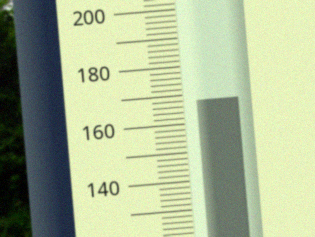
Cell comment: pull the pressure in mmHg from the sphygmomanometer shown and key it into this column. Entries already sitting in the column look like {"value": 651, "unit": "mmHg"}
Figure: {"value": 168, "unit": "mmHg"}
